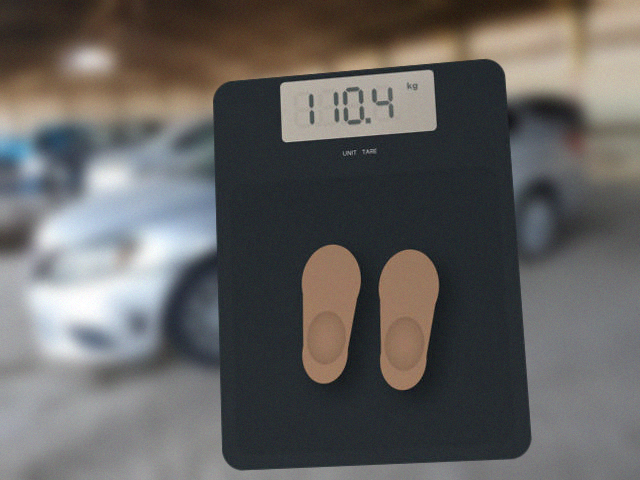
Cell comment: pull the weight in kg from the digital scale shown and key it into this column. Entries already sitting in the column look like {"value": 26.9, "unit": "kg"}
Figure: {"value": 110.4, "unit": "kg"}
